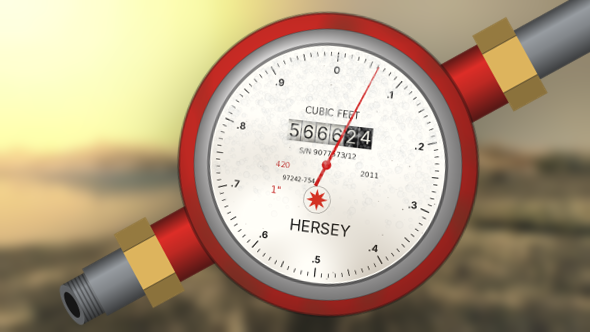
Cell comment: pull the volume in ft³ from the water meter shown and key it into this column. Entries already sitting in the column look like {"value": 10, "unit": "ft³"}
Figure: {"value": 566624.06, "unit": "ft³"}
